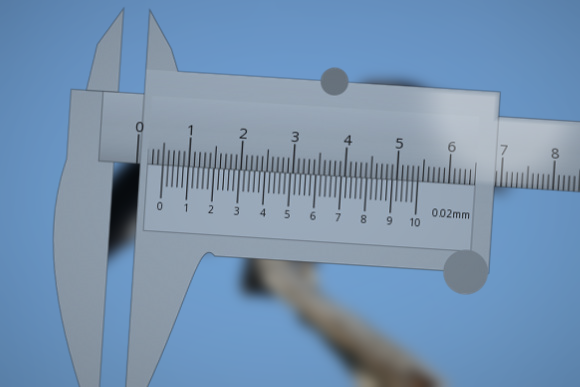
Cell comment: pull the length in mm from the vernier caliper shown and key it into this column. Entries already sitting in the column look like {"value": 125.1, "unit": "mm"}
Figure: {"value": 5.0, "unit": "mm"}
